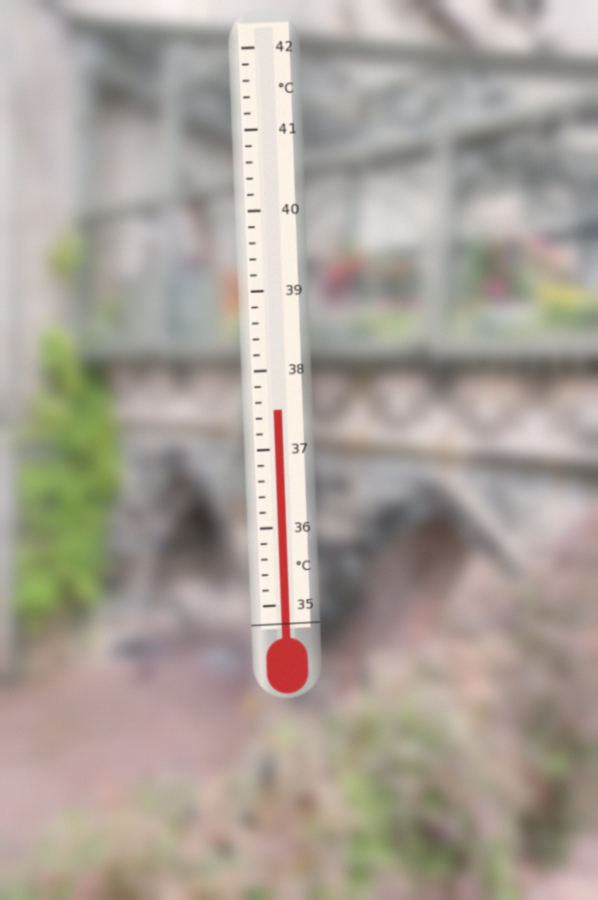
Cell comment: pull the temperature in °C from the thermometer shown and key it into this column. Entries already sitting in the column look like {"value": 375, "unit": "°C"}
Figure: {"value": 37.5, "unit": "°C"}
